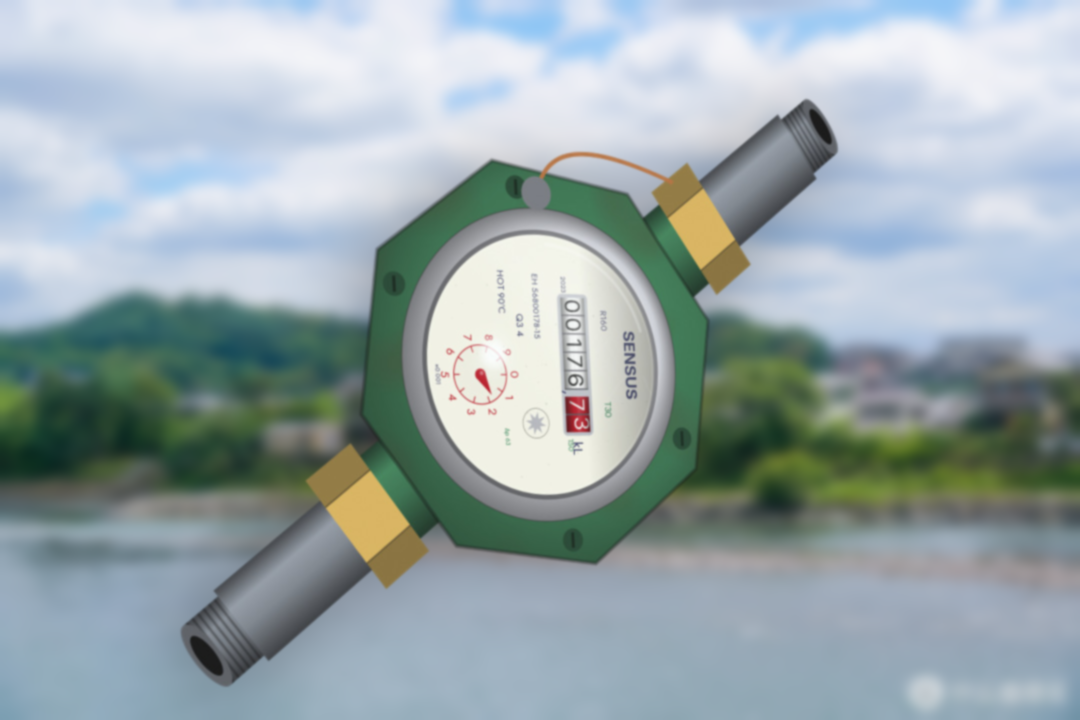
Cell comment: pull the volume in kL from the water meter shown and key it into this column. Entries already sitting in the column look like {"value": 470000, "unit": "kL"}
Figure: {"value": 176.731, "unit": "kL"}
